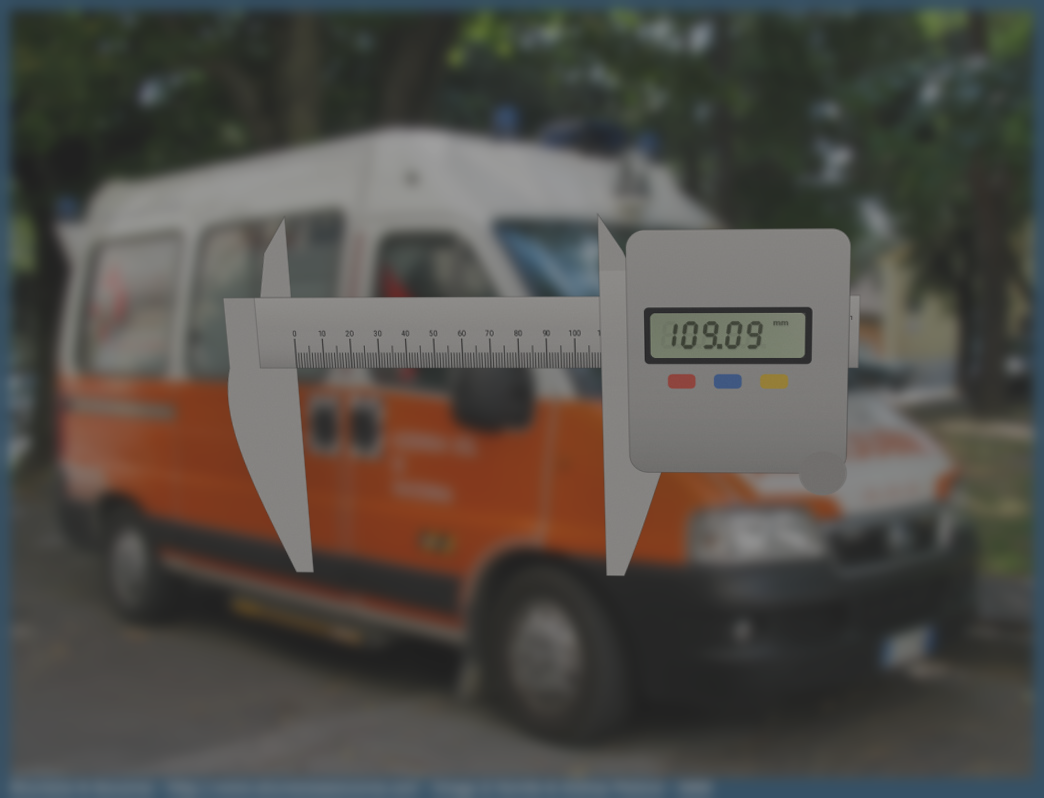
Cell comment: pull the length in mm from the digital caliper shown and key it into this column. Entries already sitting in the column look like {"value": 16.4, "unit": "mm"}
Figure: {"value": 109.09, "unit": "mm"}
